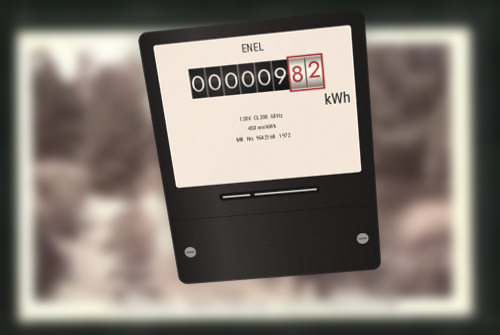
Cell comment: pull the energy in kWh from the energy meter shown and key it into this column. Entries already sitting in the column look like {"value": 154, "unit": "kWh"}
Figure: {"value": 9.82, "unit": "kWh"}
